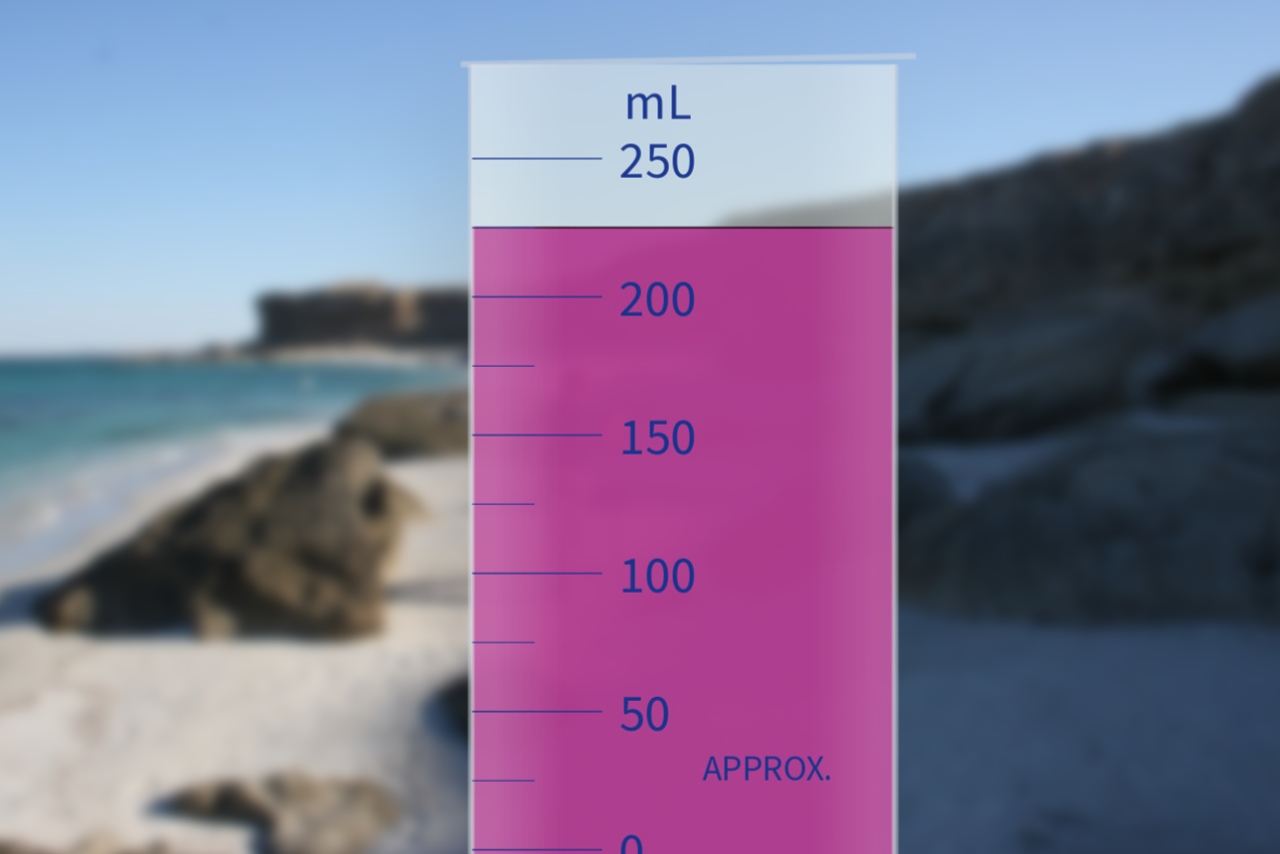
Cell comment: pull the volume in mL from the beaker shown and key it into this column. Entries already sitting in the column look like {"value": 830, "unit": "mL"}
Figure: {"value": 225, "unit": "mL"}
